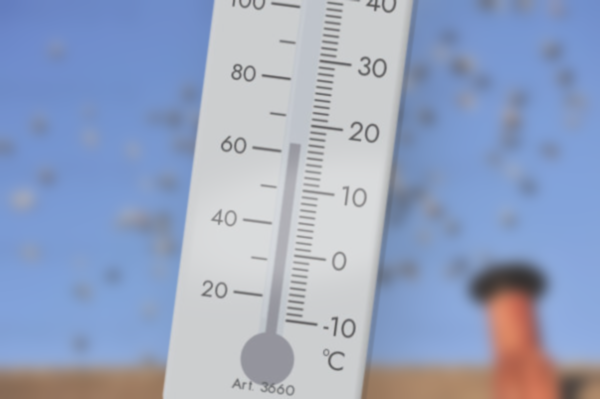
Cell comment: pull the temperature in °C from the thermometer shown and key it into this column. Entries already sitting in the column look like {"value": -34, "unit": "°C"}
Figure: {"value": 17, "unit": "°C"}
